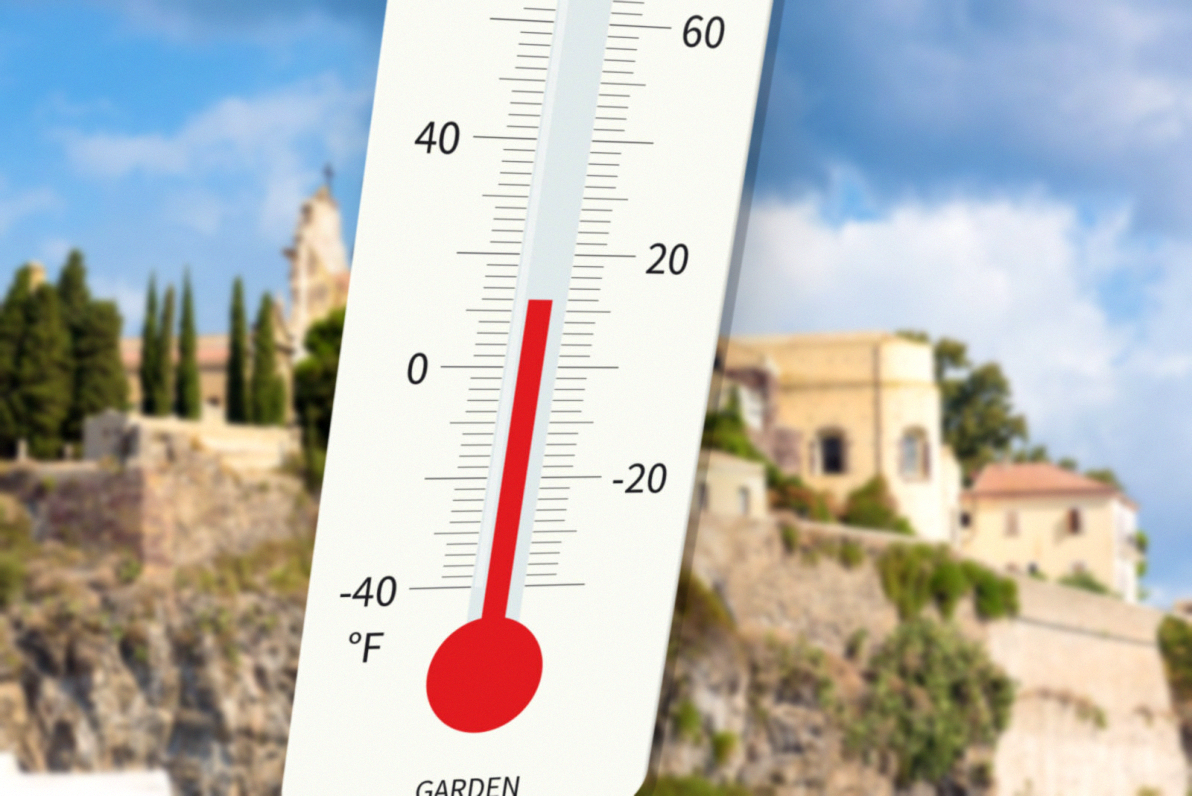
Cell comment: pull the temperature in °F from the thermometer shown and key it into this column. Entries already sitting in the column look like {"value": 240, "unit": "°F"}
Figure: {"value": 12, "unit": "°F"}
